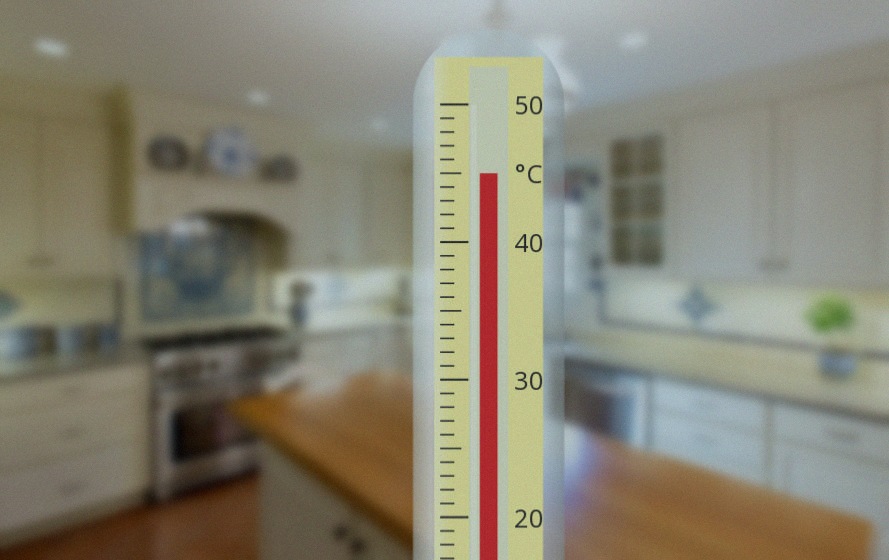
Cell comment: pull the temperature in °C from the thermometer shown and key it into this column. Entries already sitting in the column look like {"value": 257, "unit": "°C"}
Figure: {"value": 45, "unit": "°C"}
